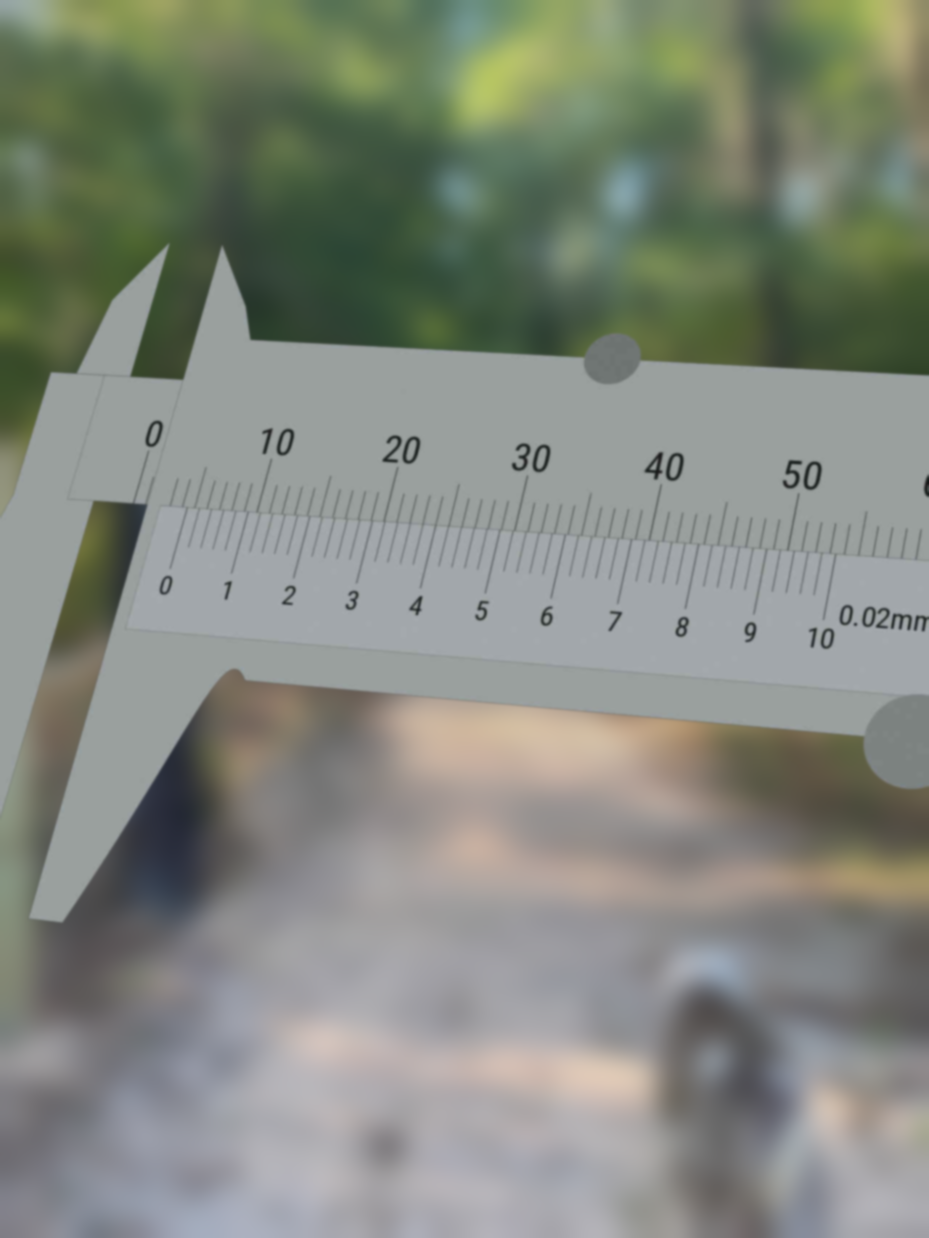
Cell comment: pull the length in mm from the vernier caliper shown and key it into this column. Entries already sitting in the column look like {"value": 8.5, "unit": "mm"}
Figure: {"value": 4.4, "unit": "mm"}
